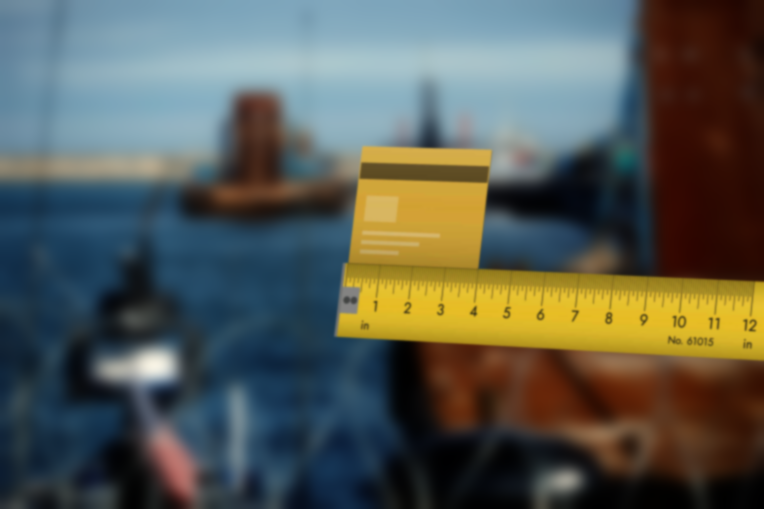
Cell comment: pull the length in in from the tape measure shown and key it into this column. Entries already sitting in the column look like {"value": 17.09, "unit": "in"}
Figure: {"value": 4, "unit": "in"}
